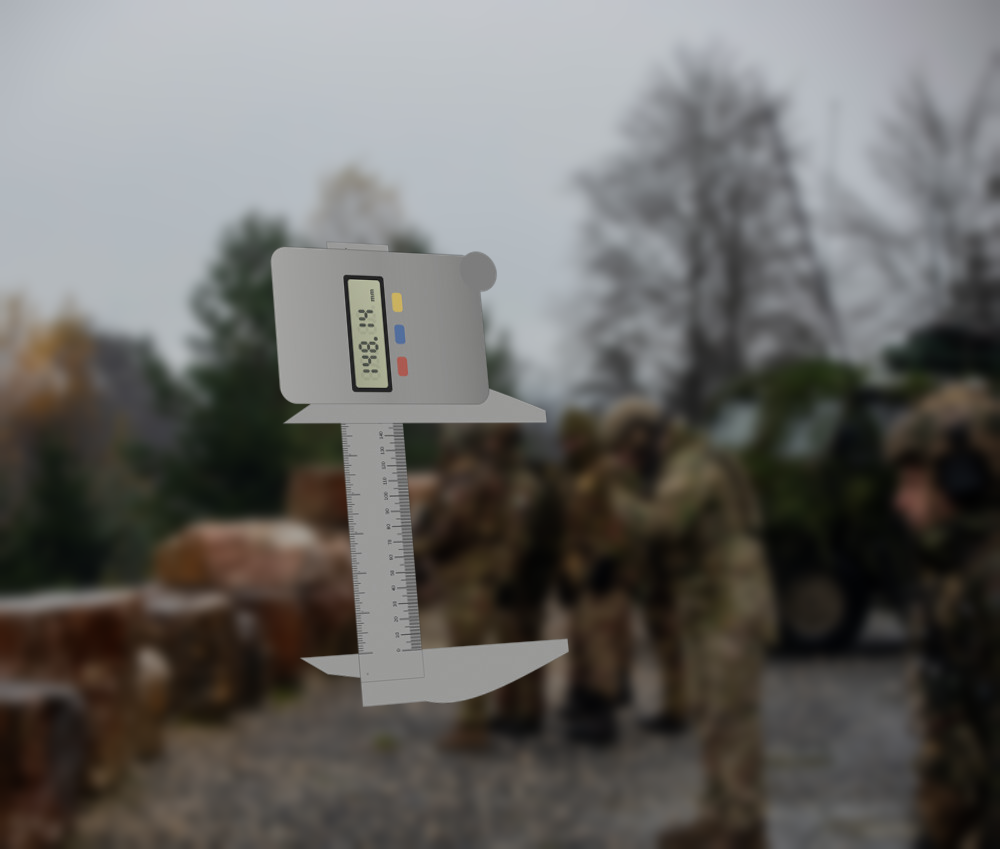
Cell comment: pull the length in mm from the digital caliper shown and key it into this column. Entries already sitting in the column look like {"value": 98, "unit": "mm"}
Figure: {"value": 148.14, "unit": "mm"}
